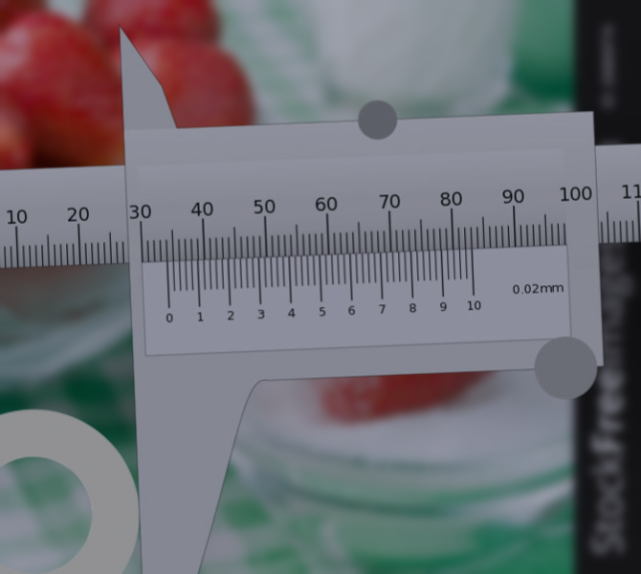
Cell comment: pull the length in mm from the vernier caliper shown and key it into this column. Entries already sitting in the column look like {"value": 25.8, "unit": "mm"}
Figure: {"value": 34.0, "unit": "mm"}
